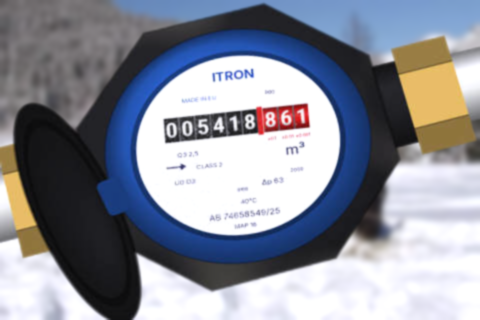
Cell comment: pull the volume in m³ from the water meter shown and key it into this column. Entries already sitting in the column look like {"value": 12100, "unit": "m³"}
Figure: {"value": 5418.861, "unit": "m³"}
